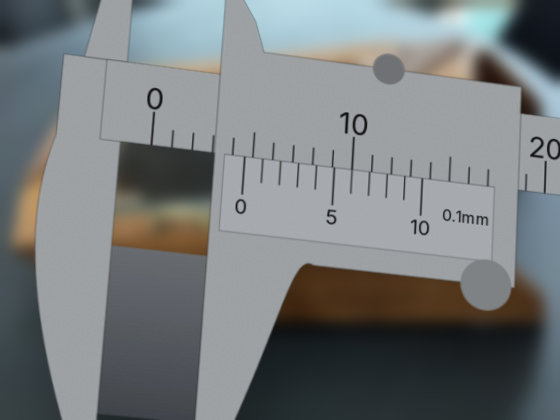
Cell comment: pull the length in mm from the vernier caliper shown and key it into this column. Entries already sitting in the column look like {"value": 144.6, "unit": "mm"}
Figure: {"value": 4.6, "unit": "mm"}
